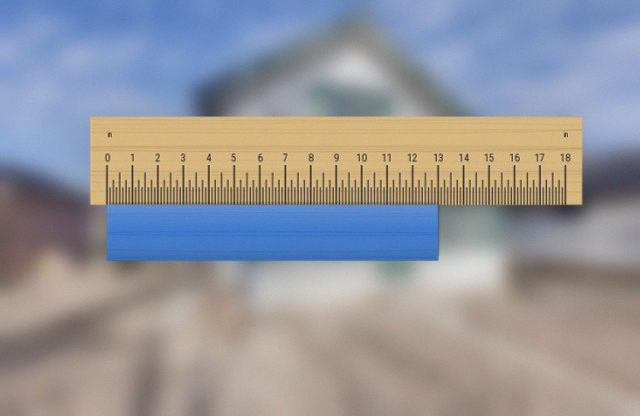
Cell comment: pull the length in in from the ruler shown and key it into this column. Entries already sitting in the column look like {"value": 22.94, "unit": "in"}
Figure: {"value": 13, "unit": "in"}
